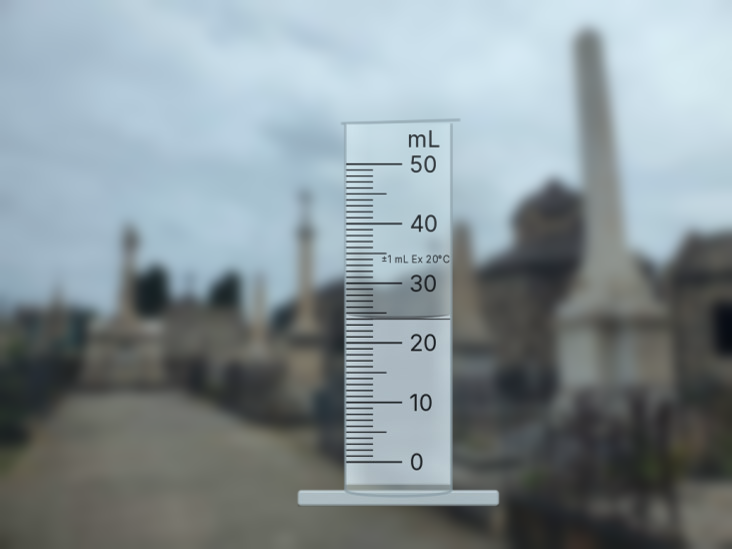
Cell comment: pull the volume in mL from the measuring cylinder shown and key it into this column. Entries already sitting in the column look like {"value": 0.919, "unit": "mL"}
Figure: {"value": 24, "unit": "mL"}
